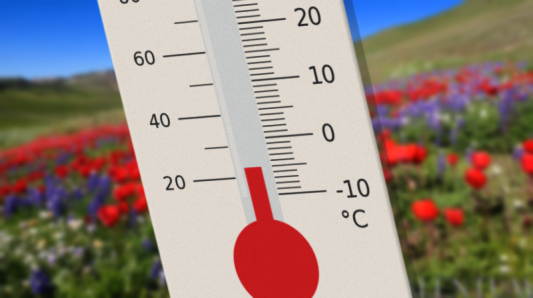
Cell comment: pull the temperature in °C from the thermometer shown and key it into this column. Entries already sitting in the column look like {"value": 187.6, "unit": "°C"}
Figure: {"value": -5, "unit": "°C"}
